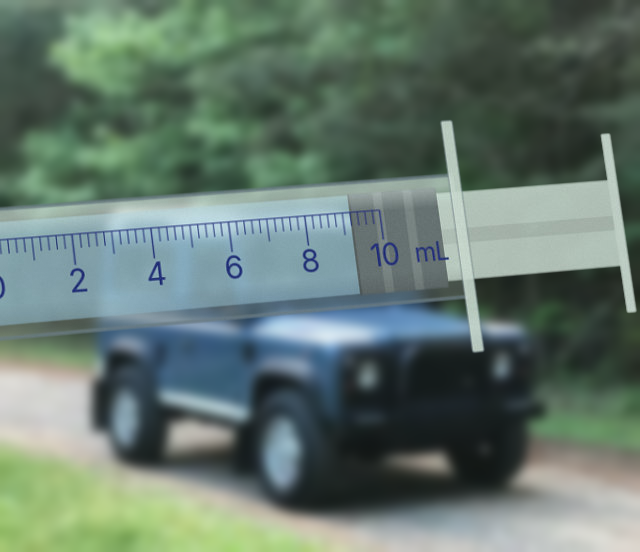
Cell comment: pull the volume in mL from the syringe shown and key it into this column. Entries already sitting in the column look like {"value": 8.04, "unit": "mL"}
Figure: {"value": 9.2, "unit": "mL"}
